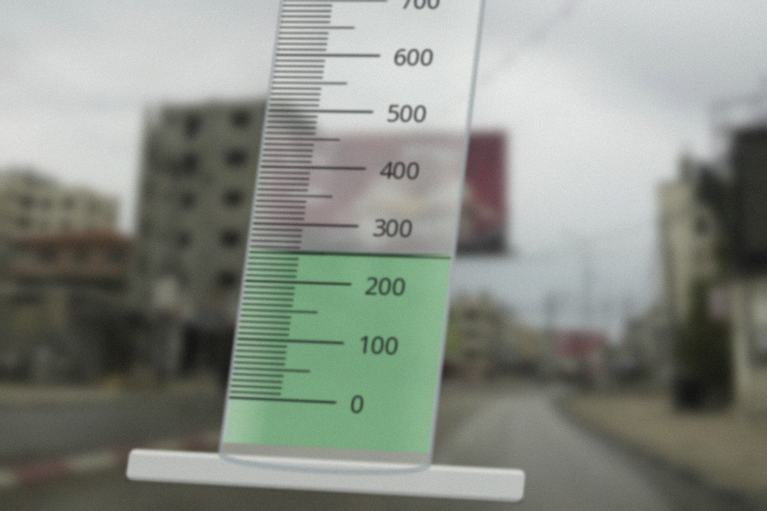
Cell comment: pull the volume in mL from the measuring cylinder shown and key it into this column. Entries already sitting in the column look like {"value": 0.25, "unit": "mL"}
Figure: {"value": 250, "unit": "mL"}
